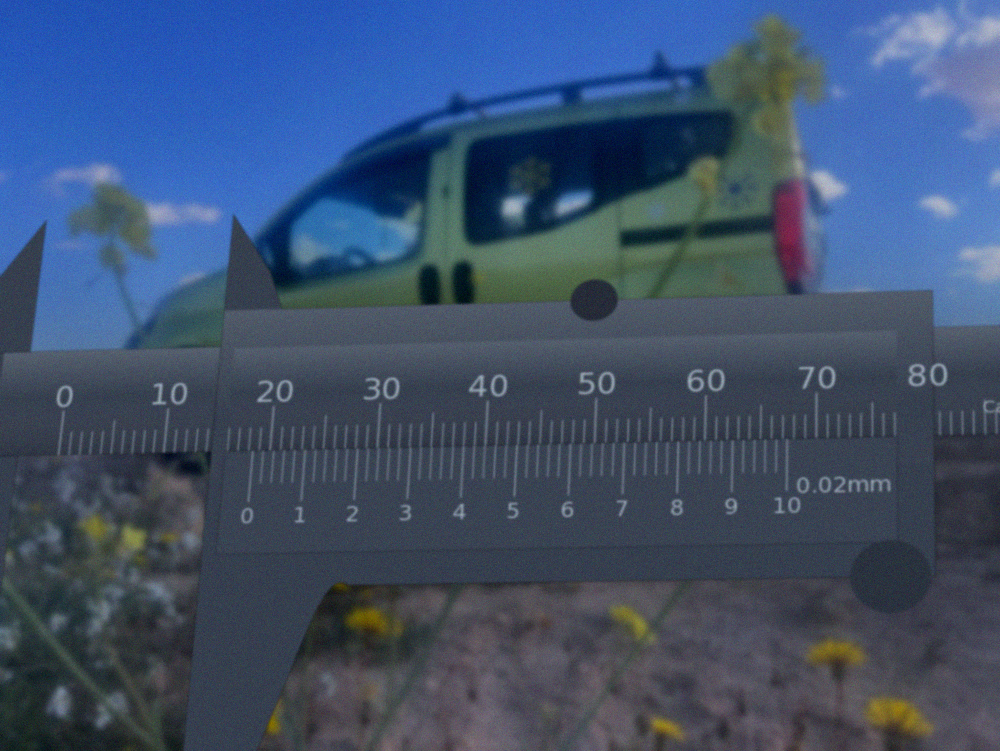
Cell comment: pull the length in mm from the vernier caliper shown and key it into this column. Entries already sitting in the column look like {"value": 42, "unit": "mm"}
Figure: {"value": 18.4, "unit": "mm"}
